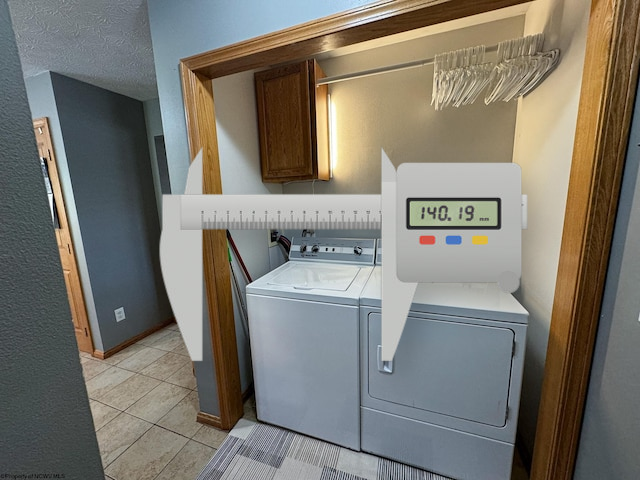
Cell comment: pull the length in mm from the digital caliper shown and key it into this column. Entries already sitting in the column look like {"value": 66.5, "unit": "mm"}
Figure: {"value": 140.19, "unit": "mm"}
